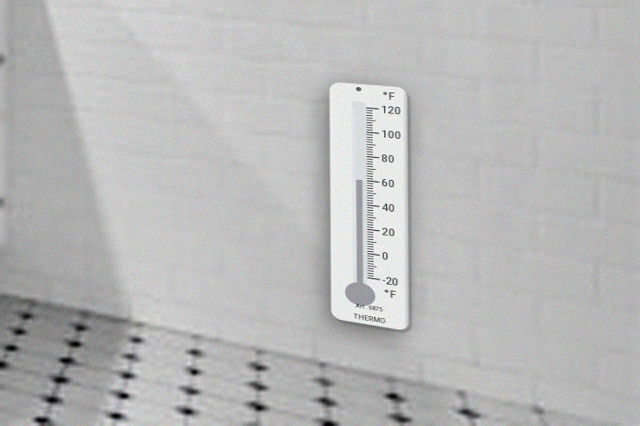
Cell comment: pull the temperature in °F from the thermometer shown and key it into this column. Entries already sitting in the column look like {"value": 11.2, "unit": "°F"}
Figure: {"value": 60, "unit": "°F"}
